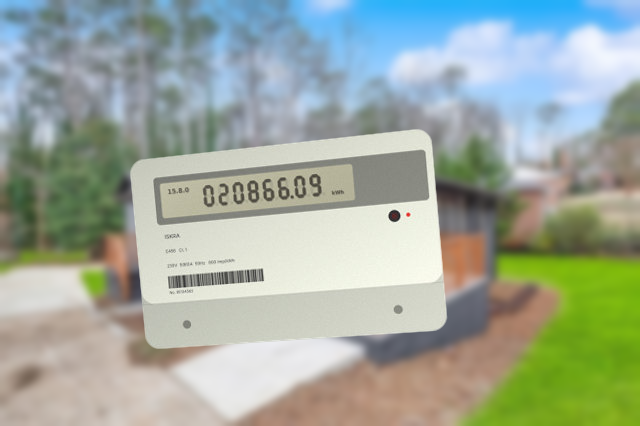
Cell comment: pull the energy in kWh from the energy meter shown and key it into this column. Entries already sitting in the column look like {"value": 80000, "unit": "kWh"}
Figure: {"value": 20866.09, "unit": "kWh"}
